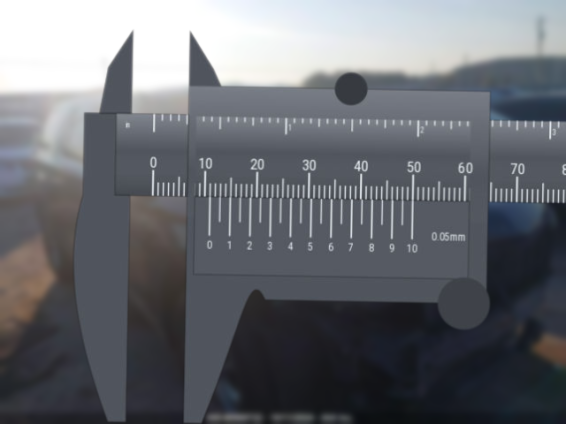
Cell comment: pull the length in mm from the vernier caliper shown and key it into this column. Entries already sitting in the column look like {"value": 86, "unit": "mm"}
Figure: {"value": 11.0, "unit": "mm"}
